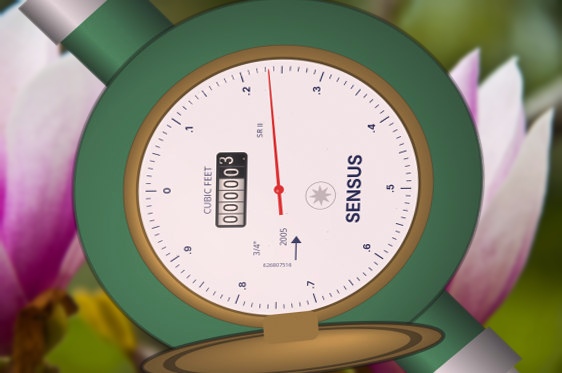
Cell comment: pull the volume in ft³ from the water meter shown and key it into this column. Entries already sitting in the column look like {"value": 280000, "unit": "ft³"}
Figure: {"value": 3.23, "unit": "ft³"}
